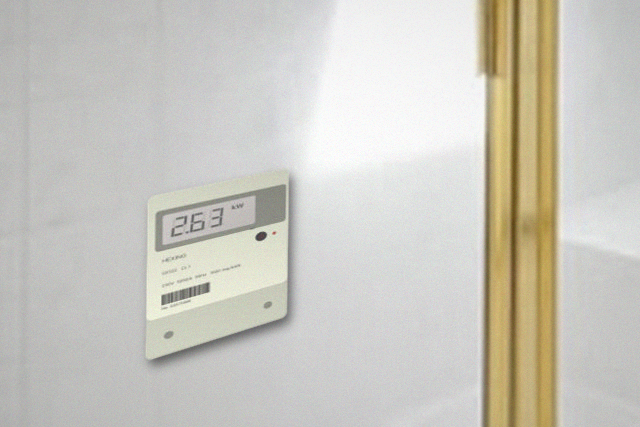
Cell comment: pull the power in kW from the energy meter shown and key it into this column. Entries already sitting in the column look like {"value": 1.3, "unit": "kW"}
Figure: {"value": 2.63, "unit": "kW"}
